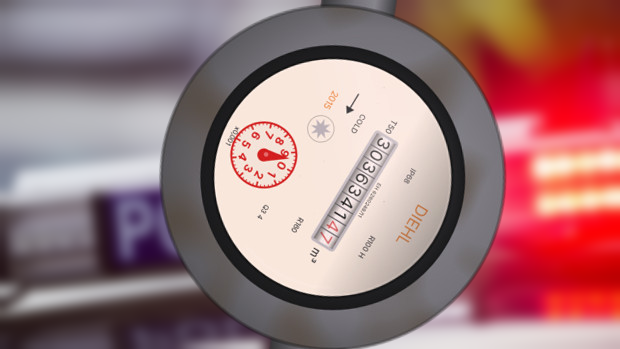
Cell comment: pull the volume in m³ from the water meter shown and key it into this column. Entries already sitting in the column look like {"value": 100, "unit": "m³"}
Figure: {"value": 3036341.469, "unit": "m³"}
